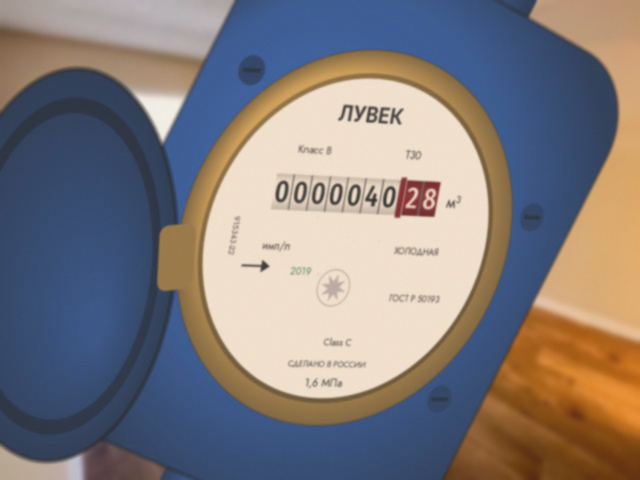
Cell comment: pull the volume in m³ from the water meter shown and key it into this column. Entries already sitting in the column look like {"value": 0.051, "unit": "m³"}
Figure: {"value": 40.28, "unit": "m³"}
